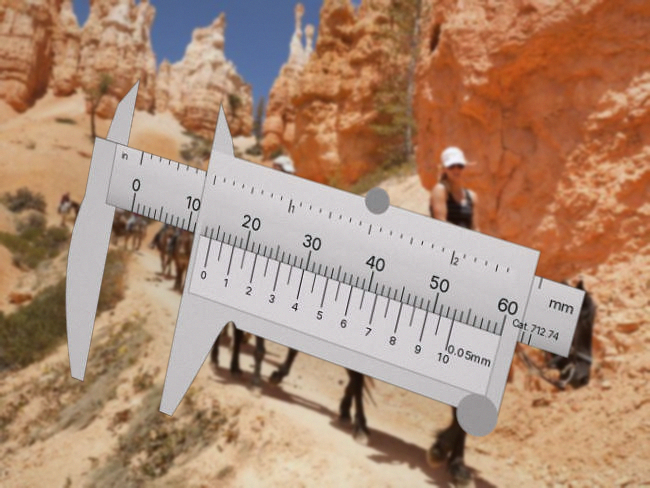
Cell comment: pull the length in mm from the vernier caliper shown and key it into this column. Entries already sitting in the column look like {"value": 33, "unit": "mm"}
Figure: {"value": 14.0, "unit": "mm"}
